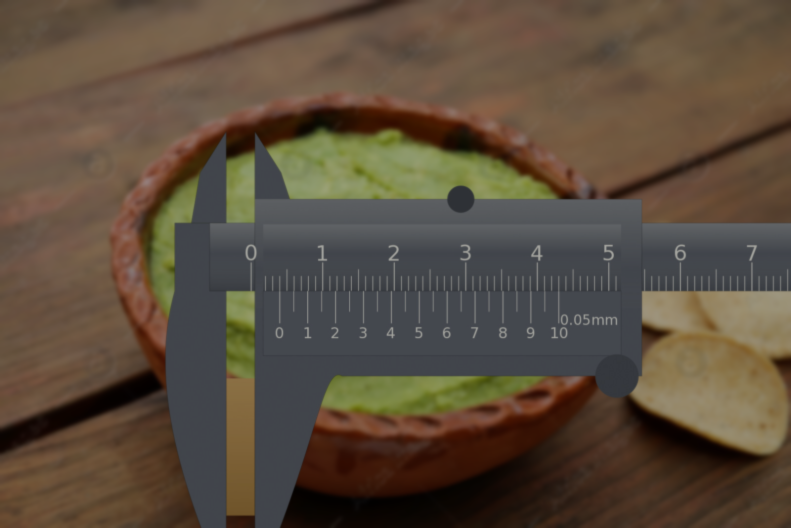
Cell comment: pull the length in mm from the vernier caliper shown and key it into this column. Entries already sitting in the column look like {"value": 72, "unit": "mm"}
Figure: {"value": 4.0, "unit": "mm"}
